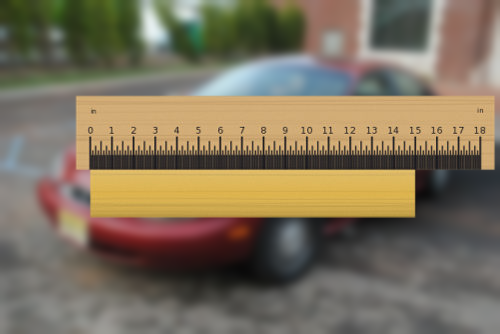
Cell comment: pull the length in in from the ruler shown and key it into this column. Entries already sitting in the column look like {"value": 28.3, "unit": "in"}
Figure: {"value": 15, "unit": "in"}
